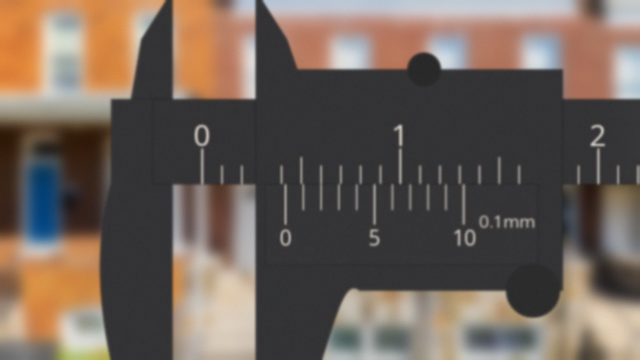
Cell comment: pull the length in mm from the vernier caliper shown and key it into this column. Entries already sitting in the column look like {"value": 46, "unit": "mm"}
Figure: {"value": 4.2, "unit": "mm"}
